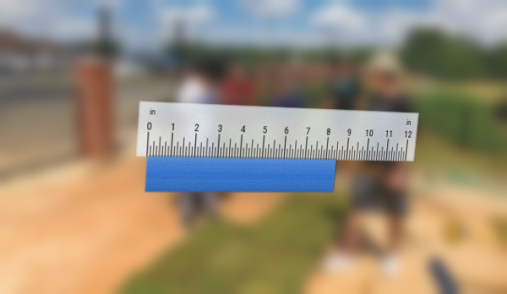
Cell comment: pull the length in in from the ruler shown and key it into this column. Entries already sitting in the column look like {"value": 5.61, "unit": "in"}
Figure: {"value": 8.5, "unit": "in"}
